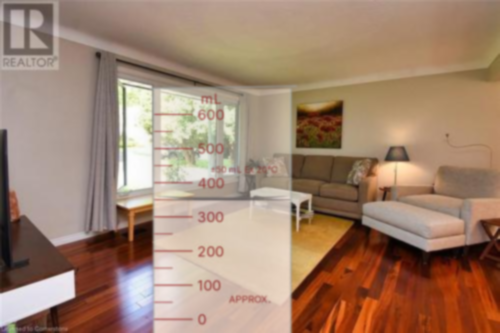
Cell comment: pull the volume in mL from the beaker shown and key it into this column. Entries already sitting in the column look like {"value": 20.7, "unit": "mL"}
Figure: {"value": 350, "unit": "mL"}
